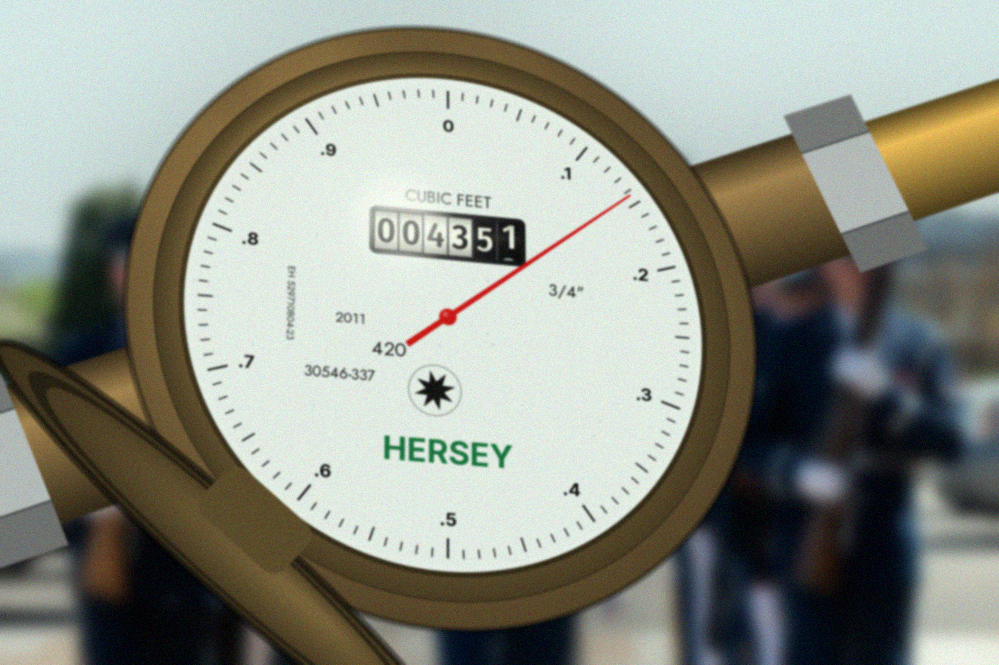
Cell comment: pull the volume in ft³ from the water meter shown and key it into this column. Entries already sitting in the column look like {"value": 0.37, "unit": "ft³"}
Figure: {"value": 4351.14, "unit": "ft³"}
